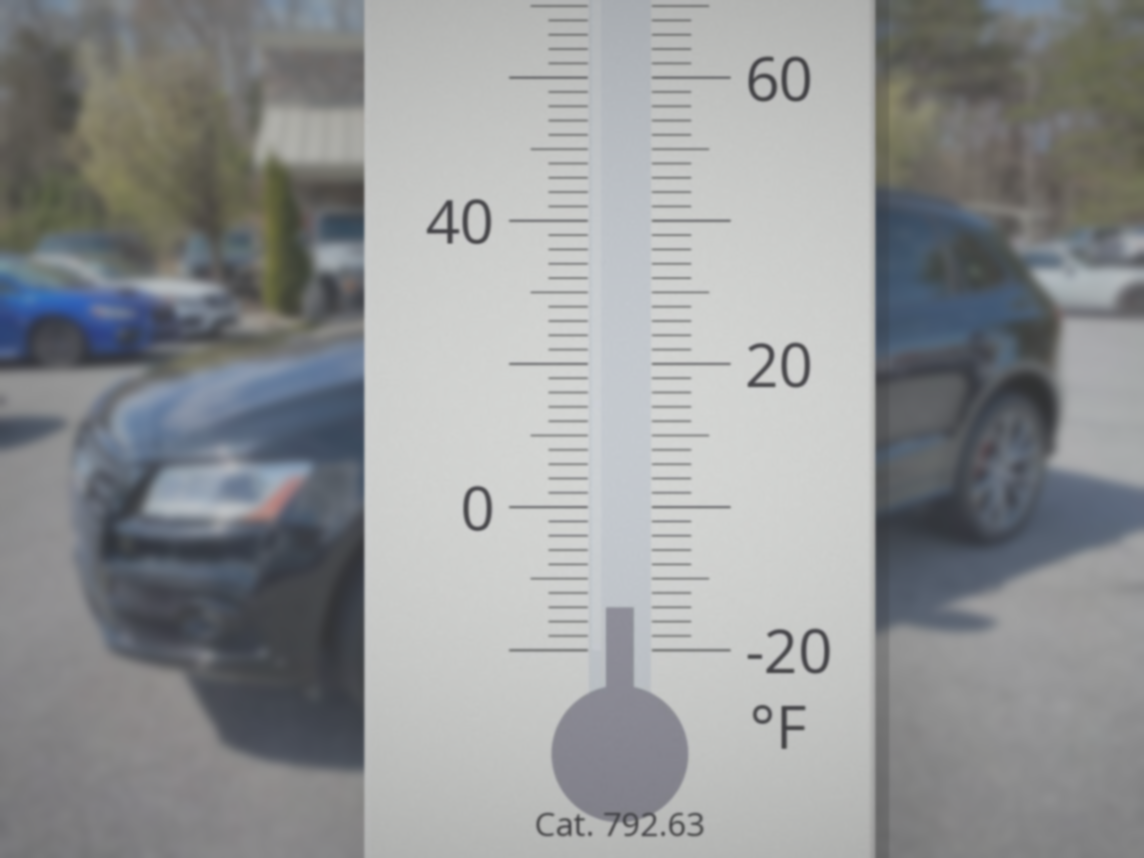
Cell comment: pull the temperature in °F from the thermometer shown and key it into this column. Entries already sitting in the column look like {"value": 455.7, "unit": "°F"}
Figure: {"value": -14, "unit": "°F"}
